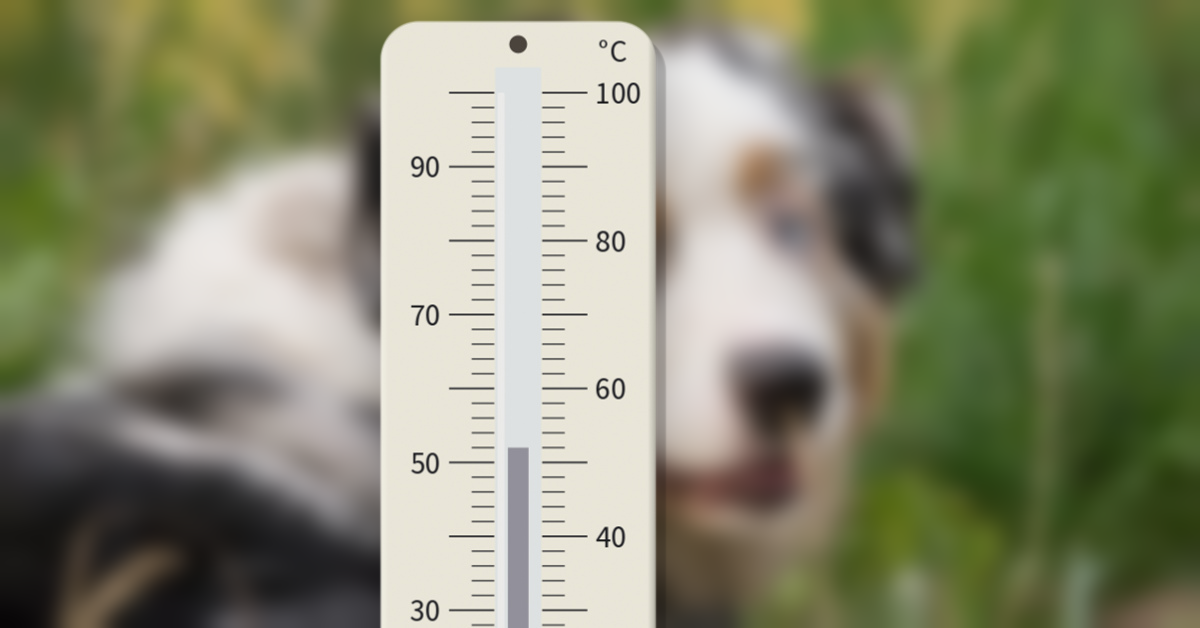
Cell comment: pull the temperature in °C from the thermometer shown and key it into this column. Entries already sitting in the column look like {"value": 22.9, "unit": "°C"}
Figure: {"value": 52, "unit": "°C"}
